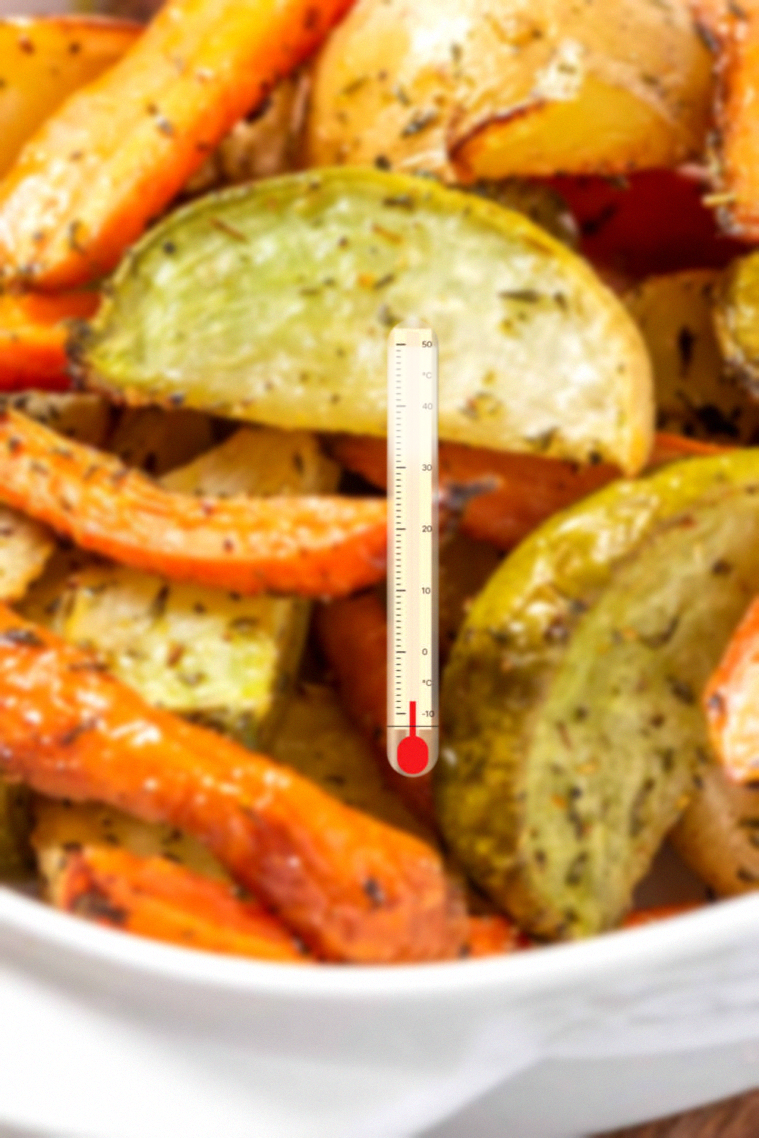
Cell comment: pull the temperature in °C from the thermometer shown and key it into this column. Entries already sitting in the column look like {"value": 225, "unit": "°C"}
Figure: {"value": -8, "unit": "°C"}
